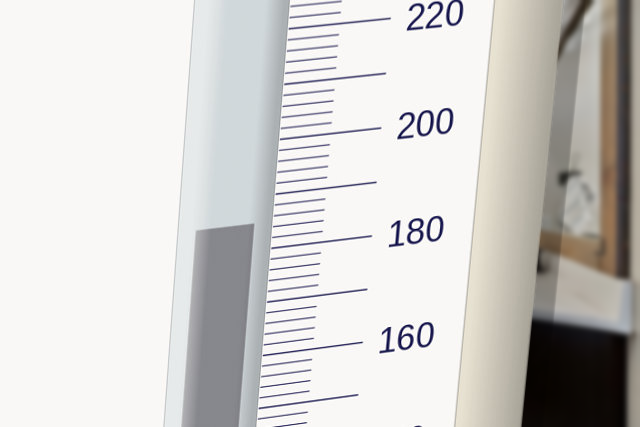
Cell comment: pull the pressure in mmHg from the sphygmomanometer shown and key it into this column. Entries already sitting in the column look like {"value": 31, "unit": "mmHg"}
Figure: {"value": 185, "unit": "mmHg"}
